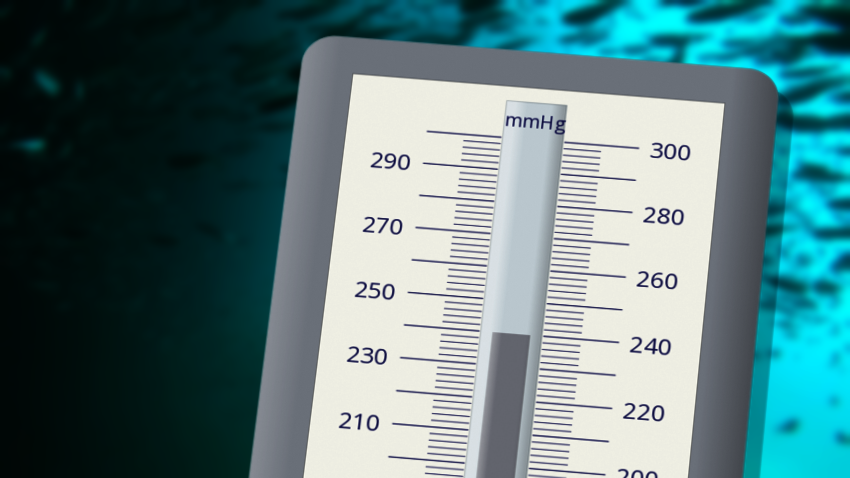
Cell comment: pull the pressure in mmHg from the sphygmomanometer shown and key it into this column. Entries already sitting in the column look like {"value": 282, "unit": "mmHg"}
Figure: {"value": 240, "unit": "mmHg"}
